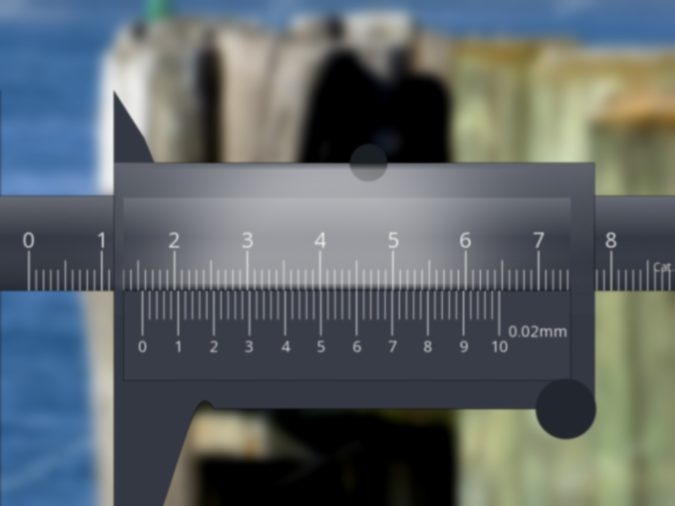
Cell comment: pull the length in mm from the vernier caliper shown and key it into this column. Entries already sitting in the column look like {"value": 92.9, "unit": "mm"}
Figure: {"value": 15.6, "unit": "mm"}
